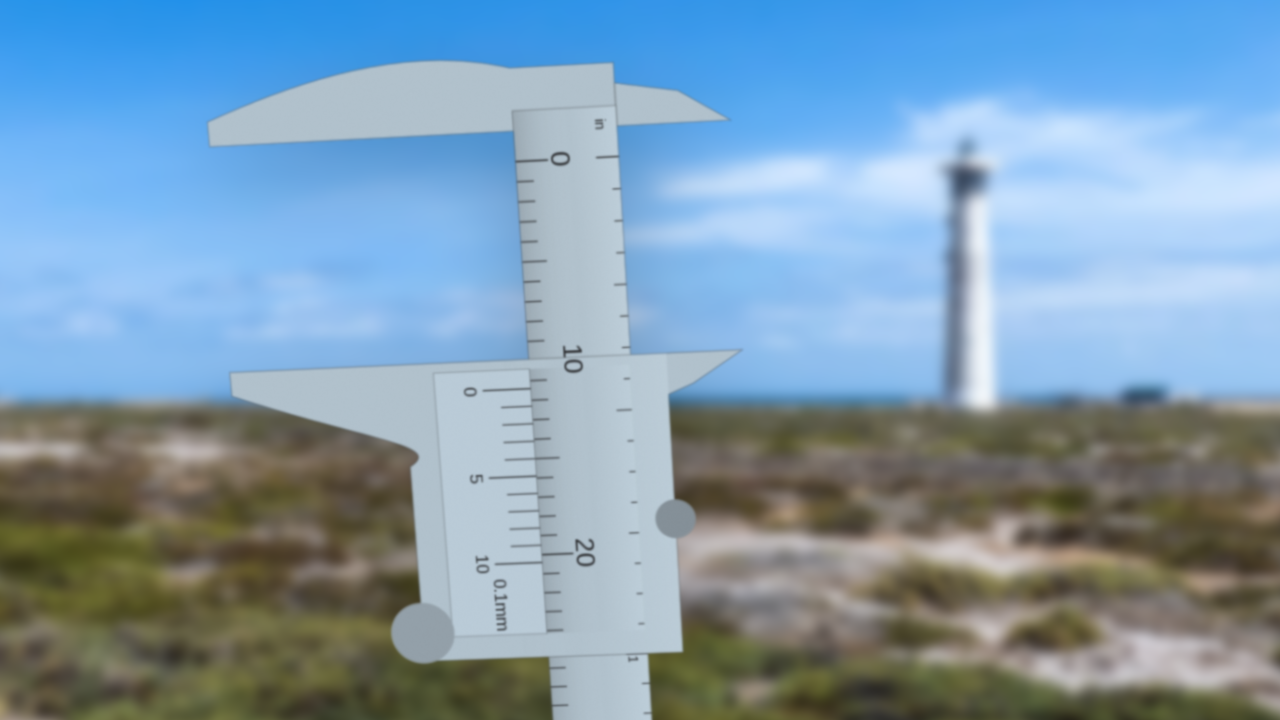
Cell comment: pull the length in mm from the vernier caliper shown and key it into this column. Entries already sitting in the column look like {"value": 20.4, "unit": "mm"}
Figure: {"value": 11.4, "unit": "mm"}
